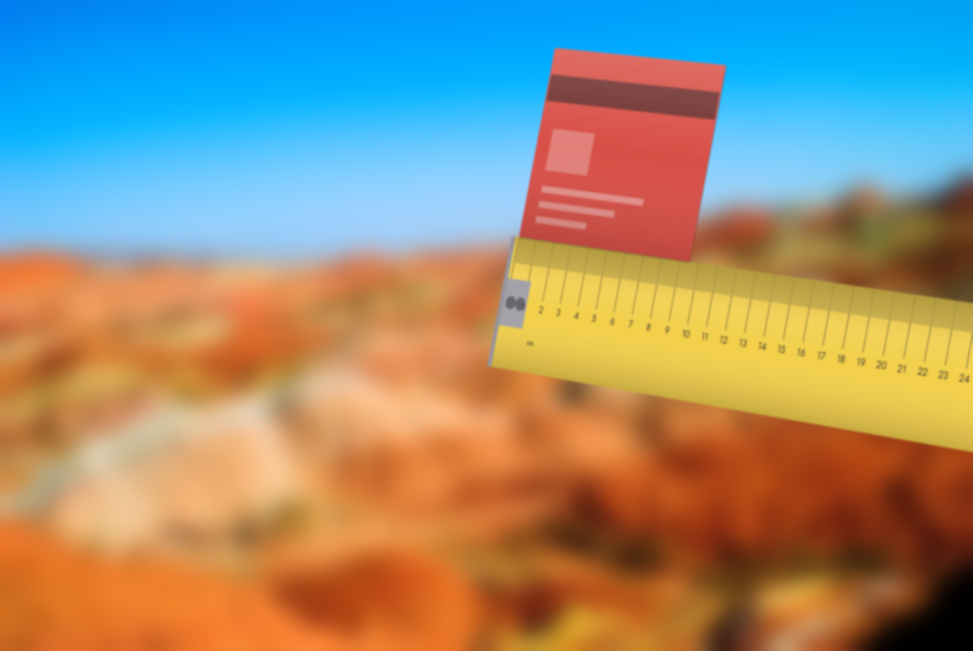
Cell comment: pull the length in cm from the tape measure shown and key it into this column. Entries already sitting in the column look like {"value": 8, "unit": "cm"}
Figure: {"value": 9.5, "unit": "cm"}
